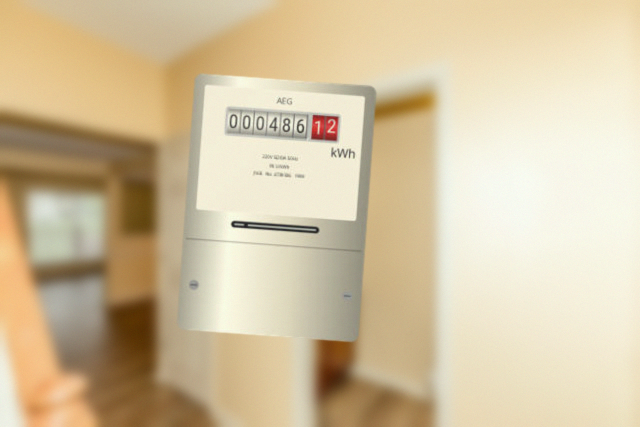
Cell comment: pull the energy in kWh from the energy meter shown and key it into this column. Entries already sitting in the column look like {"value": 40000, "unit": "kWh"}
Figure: {"value": 486.12, "unit": "kWh"}
